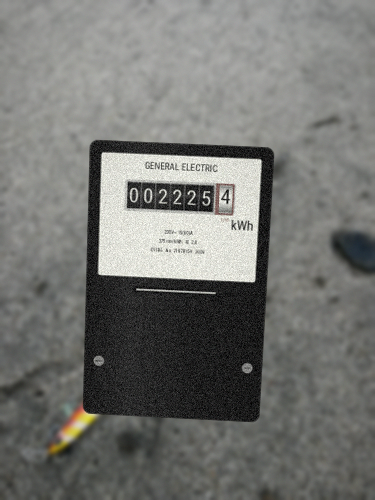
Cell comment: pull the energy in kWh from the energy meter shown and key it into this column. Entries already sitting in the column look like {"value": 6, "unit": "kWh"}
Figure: {"value": 2225.4, "unit": "kWh"}
